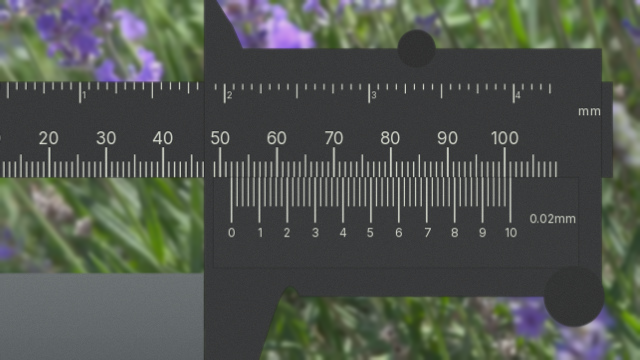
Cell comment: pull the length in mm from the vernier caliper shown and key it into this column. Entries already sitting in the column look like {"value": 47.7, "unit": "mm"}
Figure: {"value": 52.0, "unit": "mm"}
